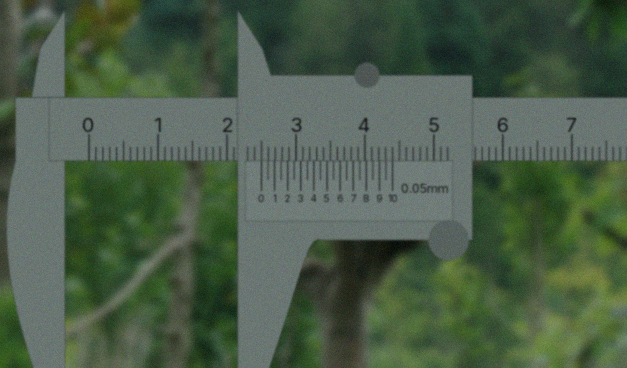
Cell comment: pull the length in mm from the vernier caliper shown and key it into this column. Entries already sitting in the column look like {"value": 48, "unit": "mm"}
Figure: {"value": 25.0, "unit": "mm"}
